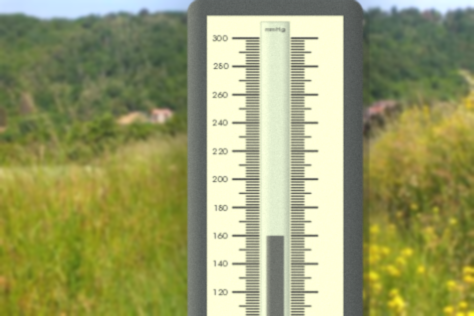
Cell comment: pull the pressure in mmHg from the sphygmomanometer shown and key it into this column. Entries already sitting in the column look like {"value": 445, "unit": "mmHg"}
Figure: {"value": 160, "unit": "mmHg"}
